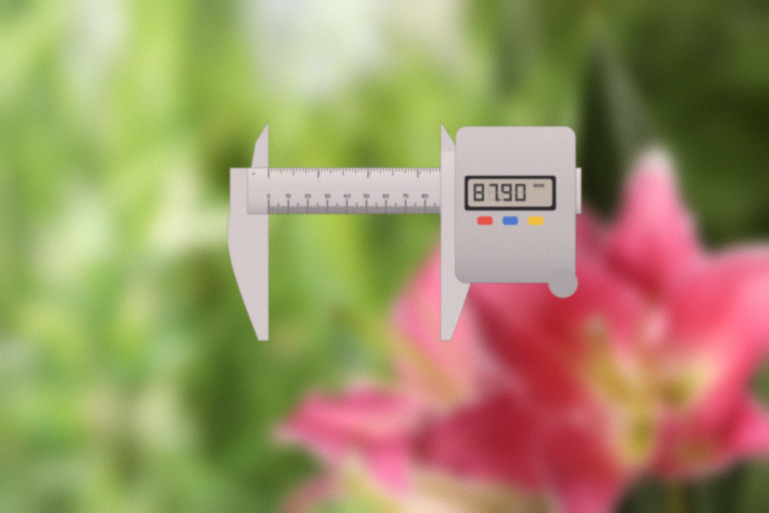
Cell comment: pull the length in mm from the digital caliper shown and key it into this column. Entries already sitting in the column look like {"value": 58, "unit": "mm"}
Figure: {"value": 87.90, "unit": "mm"}
